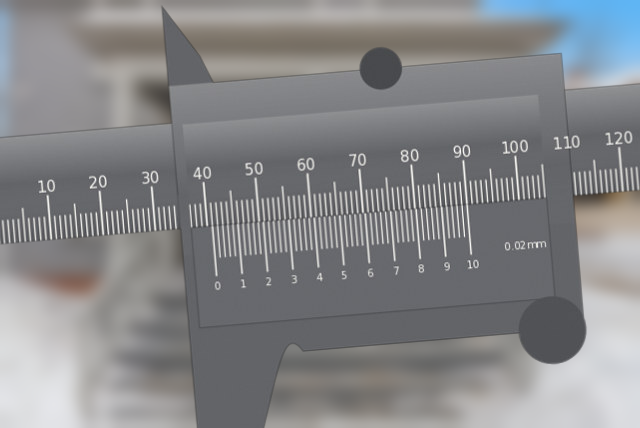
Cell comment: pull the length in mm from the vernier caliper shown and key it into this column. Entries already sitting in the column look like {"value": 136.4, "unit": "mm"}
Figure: {"value": 41.0, "unit": "mm"}
